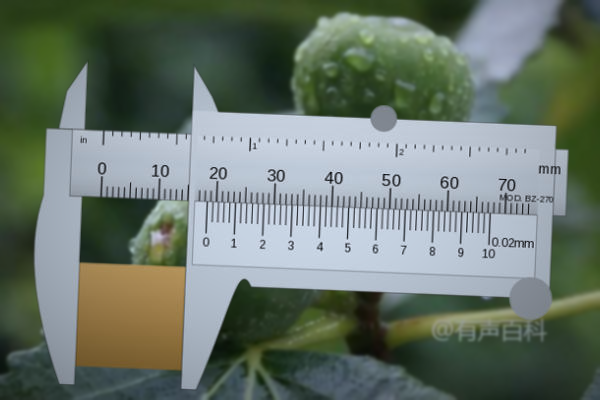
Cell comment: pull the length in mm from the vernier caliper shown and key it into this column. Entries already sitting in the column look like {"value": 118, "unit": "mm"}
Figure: {"value": 18.4, "unit": "mm"}
